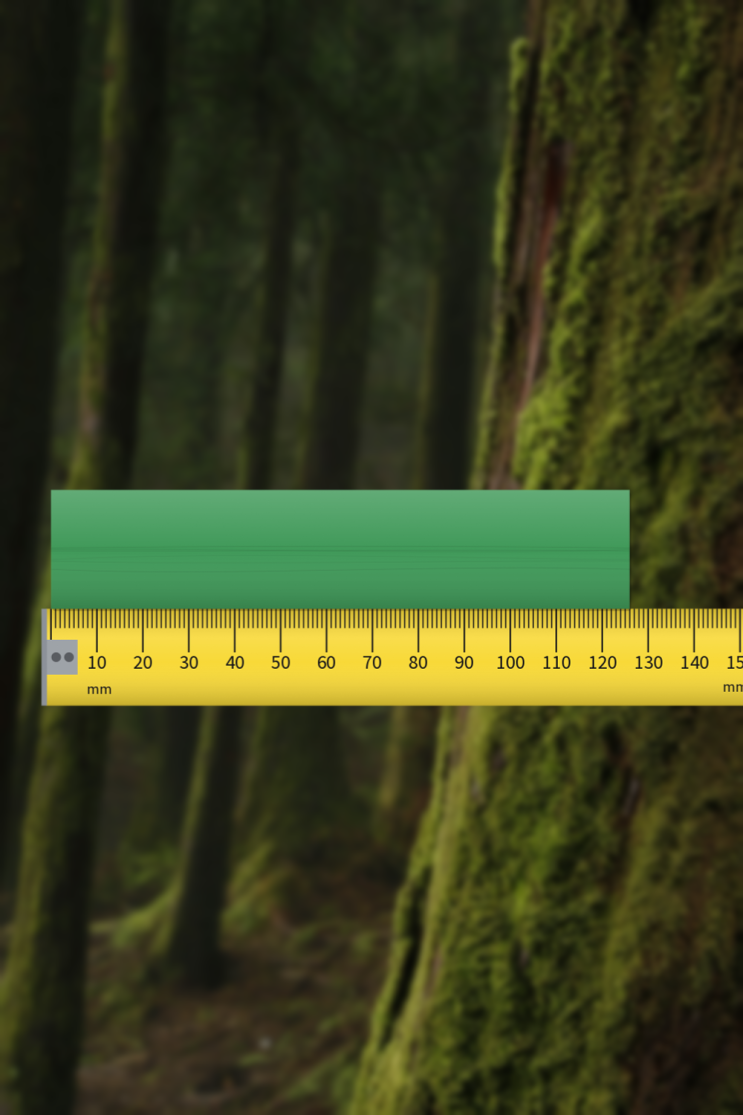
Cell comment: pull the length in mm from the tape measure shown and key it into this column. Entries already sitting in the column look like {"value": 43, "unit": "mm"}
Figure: {"value": 126, "unit": "mm"}
